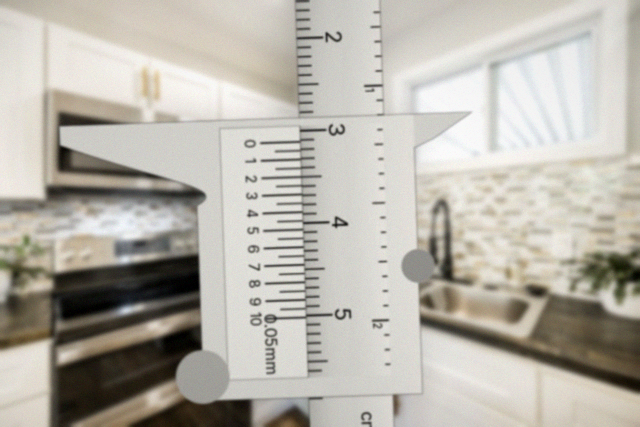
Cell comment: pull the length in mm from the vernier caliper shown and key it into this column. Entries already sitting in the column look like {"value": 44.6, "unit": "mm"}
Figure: {"value": 31.2, "unit": "mm"}
